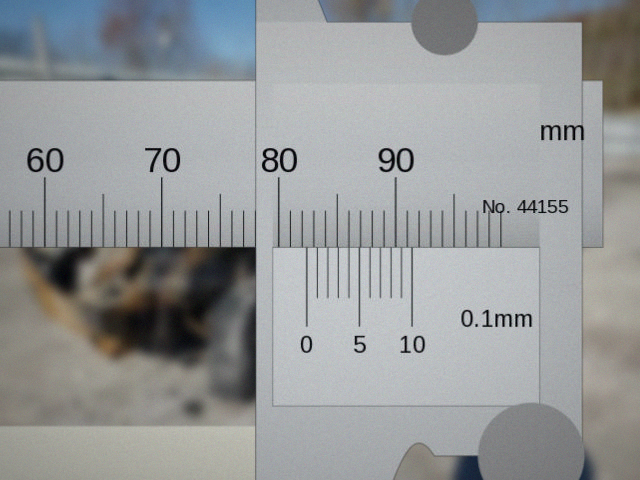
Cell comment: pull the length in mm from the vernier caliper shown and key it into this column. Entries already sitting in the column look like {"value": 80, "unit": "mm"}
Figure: {"value": 82.4, "unit": "mm"}
